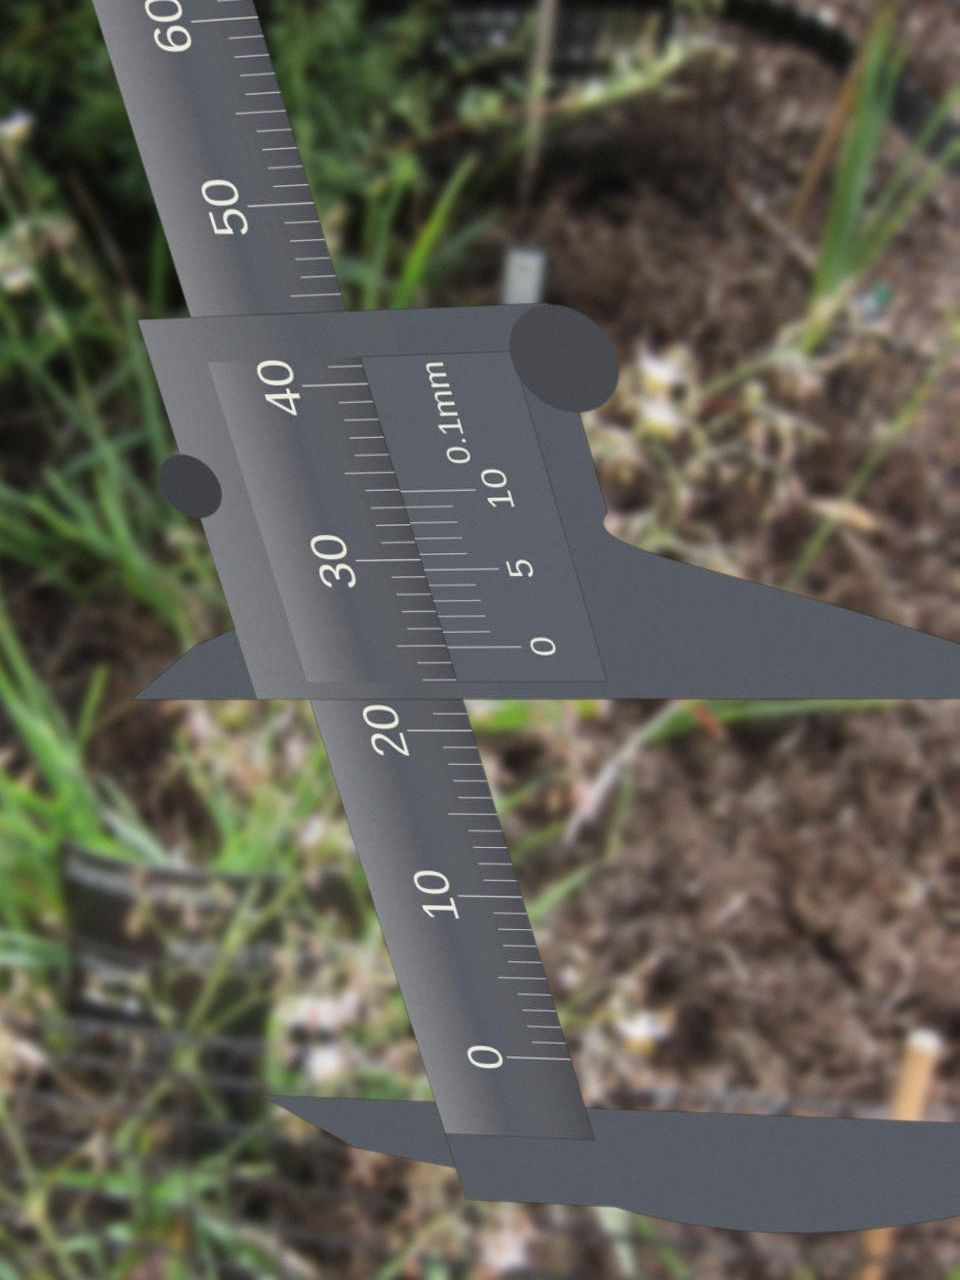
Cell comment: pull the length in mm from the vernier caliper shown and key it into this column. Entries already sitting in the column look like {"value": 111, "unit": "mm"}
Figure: {"value": 24.9, "unit": "mm"}
